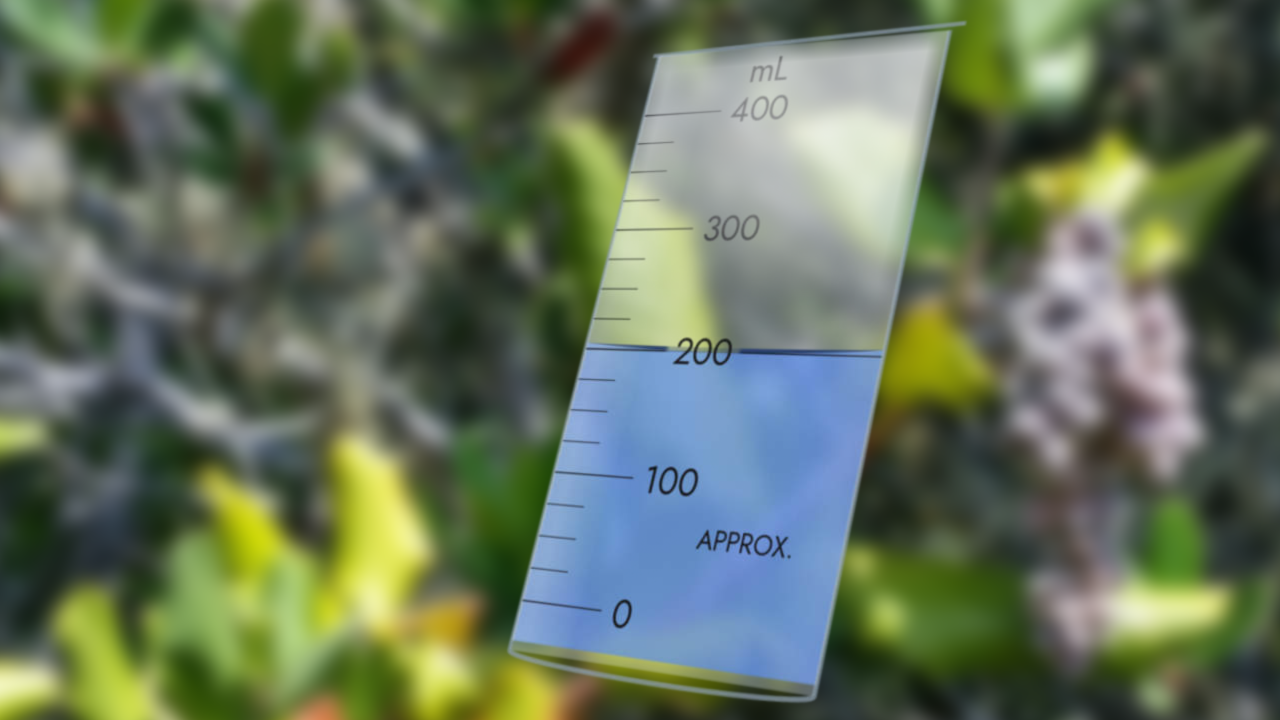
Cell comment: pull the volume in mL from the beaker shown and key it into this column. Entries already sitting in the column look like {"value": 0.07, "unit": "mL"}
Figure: {"value": 200, "unit": "mL"}
